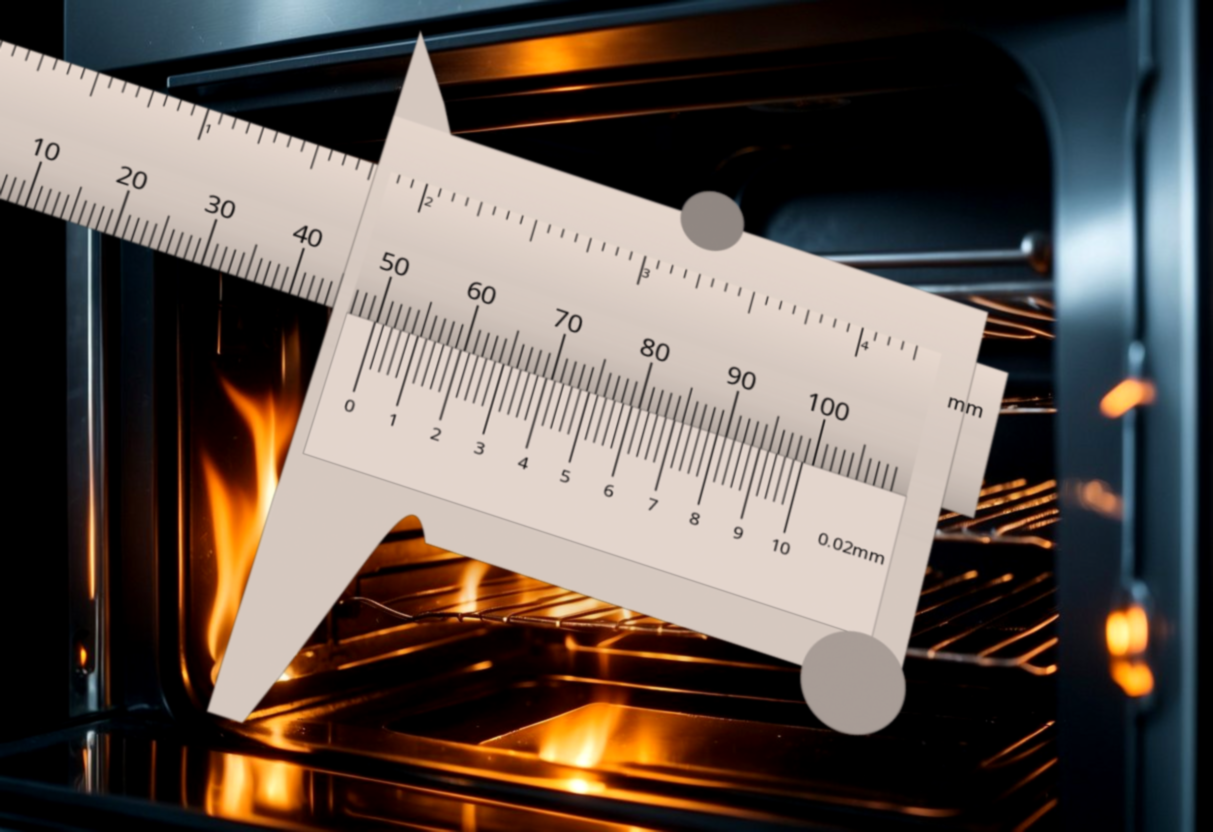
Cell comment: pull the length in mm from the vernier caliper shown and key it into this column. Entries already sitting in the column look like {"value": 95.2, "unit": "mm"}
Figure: {"value": 49.8, "unit": "mm"}
